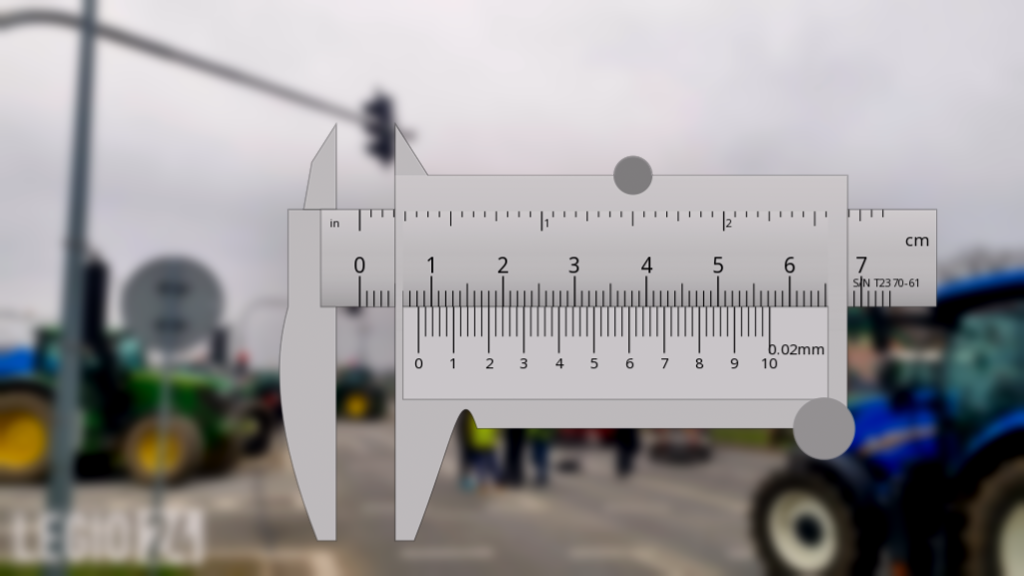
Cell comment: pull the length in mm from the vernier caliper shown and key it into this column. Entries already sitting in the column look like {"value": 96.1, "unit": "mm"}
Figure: {"value": 8.2, "unit": "mm"}
